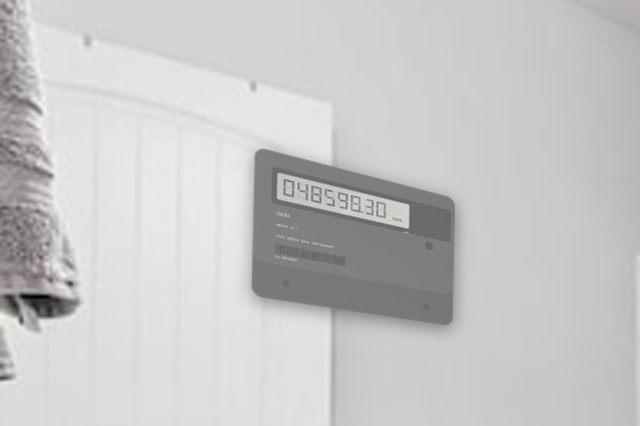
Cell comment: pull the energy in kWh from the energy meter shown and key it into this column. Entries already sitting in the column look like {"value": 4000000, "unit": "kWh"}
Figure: {"value": 48598.30, "unit": "kWh"}
